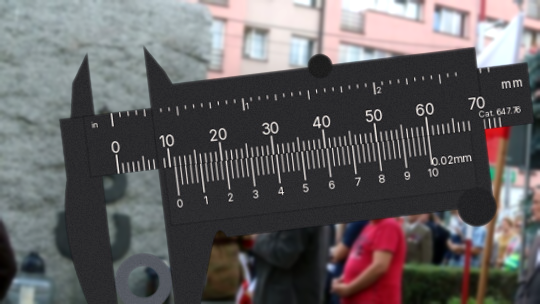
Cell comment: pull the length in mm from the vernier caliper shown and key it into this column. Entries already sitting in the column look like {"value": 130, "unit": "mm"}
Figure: {"value": 11.0, "unit": "mm"}
